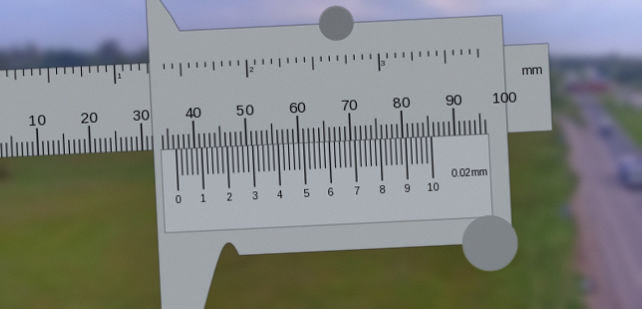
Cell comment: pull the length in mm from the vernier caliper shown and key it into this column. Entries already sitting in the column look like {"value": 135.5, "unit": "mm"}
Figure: {"value": 36.5, "unit": "mm"}
